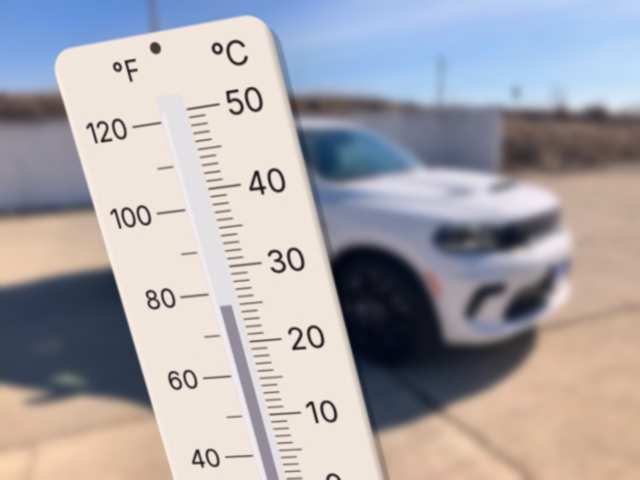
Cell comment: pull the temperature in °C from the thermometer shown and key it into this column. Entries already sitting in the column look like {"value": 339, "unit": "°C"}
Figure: {"value": 25, "unit": "°C"}
